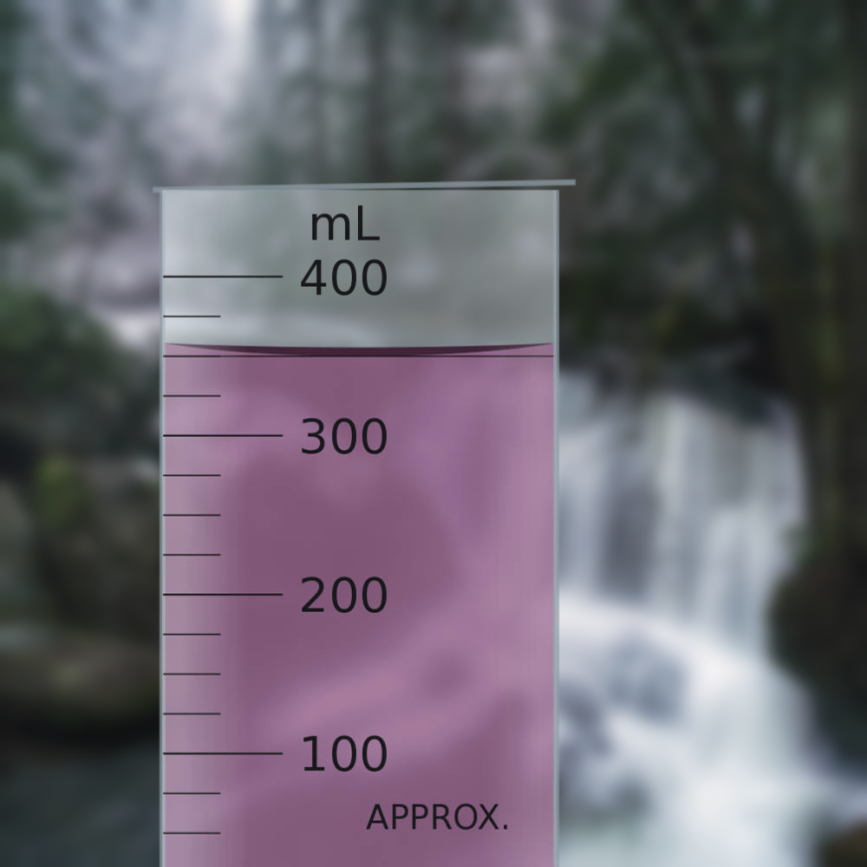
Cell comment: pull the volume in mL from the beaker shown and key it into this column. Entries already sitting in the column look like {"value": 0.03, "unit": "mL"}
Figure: {"value": 350, "unit": "mL"}
